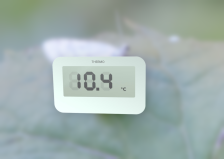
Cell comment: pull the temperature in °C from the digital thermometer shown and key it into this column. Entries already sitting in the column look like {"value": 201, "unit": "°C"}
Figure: {"value": 10.4, "unit": "°C"}
